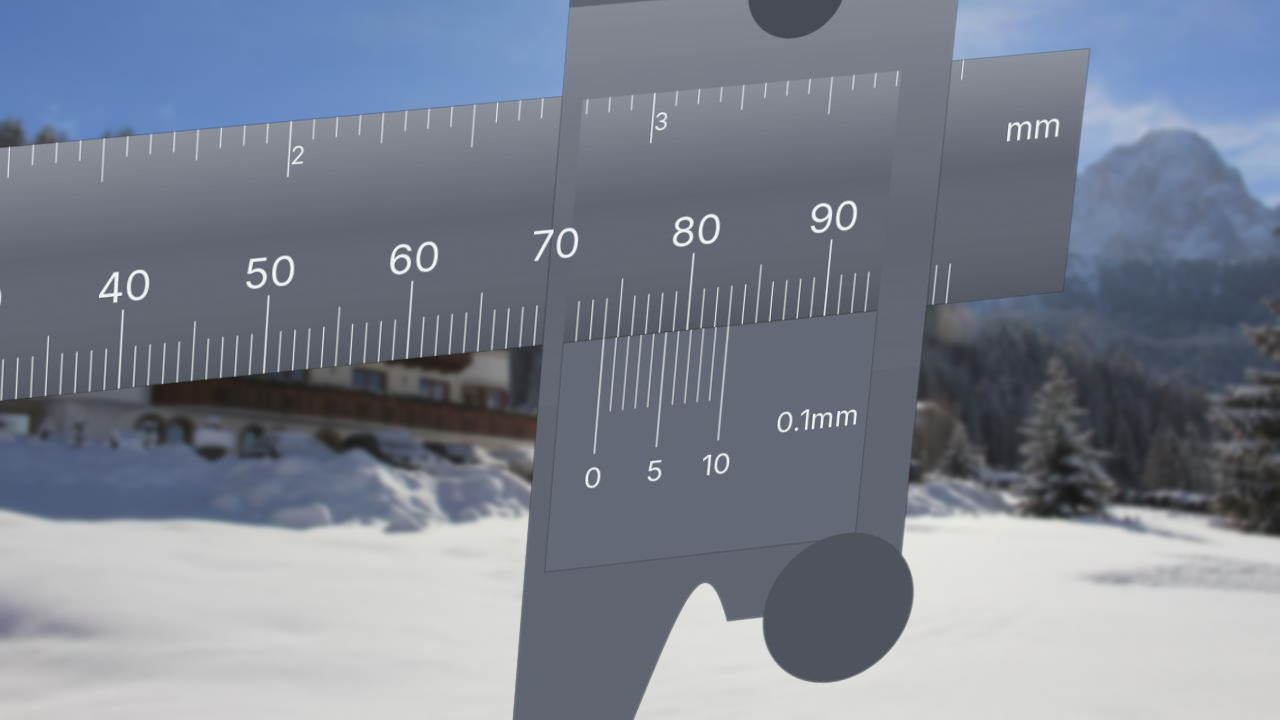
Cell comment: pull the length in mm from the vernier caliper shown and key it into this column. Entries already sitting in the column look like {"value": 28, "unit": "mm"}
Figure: {"value": 74.0, "unit": "mm"}
